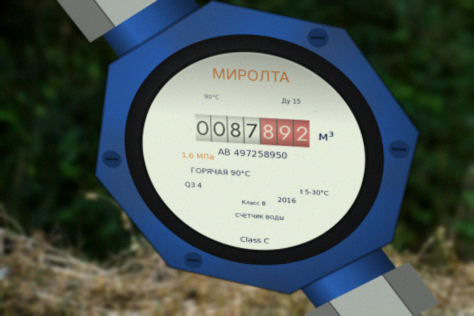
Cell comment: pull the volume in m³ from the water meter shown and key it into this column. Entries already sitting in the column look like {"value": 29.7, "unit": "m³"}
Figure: {"value": 87.892, "unit": "m³"}
